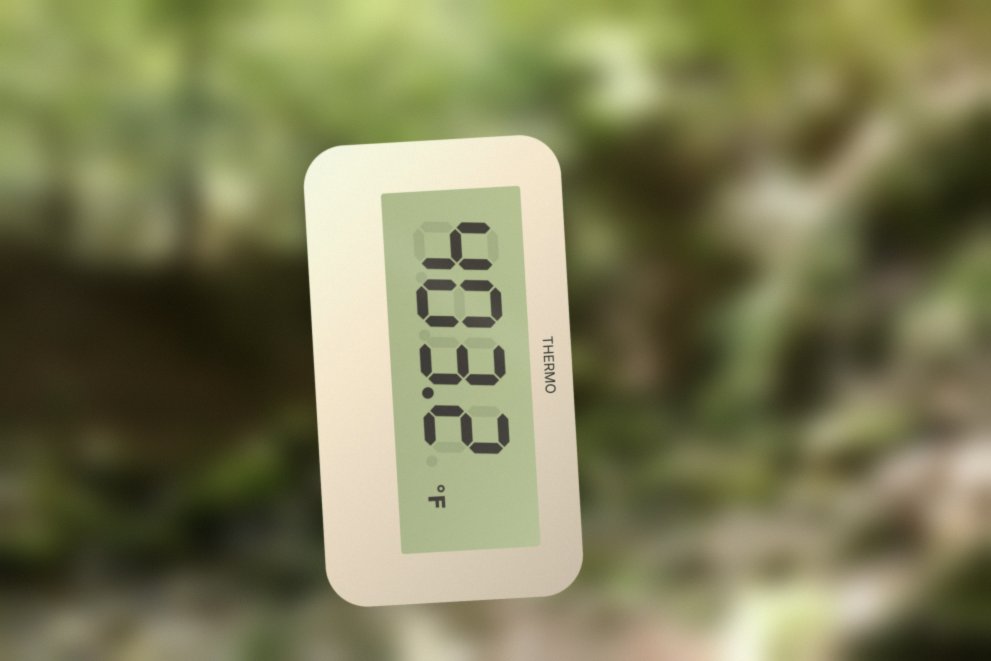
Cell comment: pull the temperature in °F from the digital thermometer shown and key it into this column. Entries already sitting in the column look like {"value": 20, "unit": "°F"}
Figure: {"value": 403.2, "unit": "°F"}
